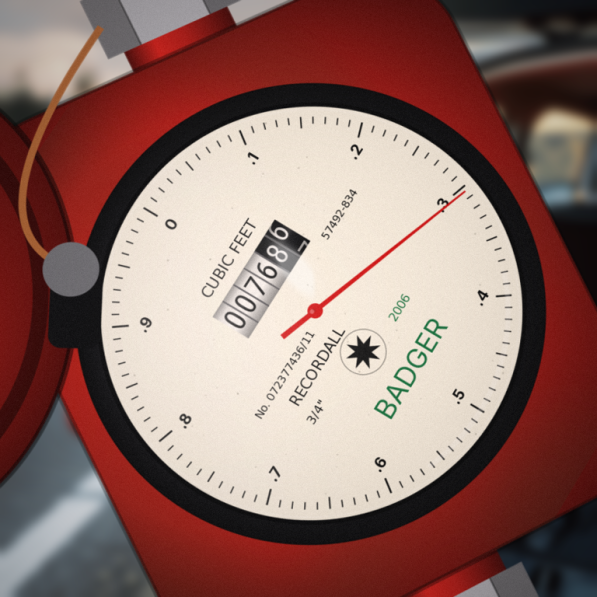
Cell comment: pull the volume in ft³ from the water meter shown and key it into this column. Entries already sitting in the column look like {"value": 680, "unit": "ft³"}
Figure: {"value": 7686.30, "unit": "ft³"}
